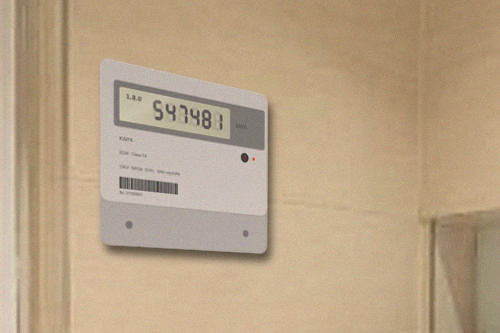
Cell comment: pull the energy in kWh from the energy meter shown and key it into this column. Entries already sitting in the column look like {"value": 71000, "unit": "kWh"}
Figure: {"value": 547481, "unit": "kWh"}
